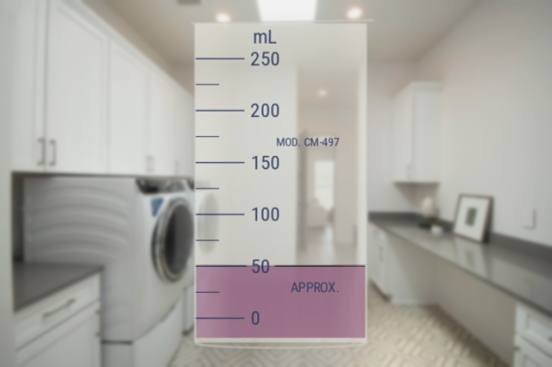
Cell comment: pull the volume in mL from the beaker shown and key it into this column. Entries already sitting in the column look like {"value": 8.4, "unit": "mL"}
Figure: {"value": 50, "unit": "mL"}
